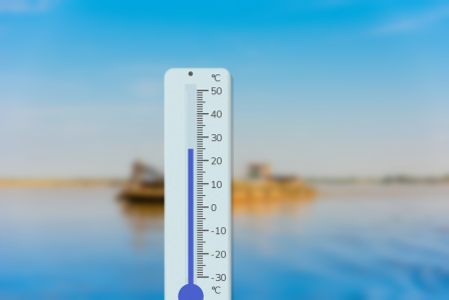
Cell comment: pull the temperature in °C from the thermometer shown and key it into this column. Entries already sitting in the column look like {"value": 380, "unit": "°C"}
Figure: {"value": 25, "unit": "°C"}
